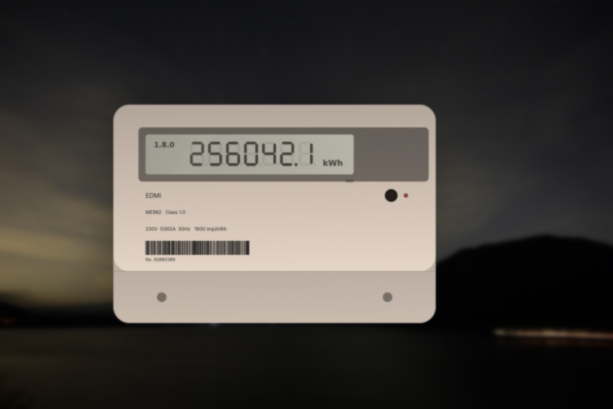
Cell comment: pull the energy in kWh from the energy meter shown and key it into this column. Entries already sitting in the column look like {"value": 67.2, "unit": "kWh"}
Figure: {"value": 256042.1, "unit": "kWh"}
